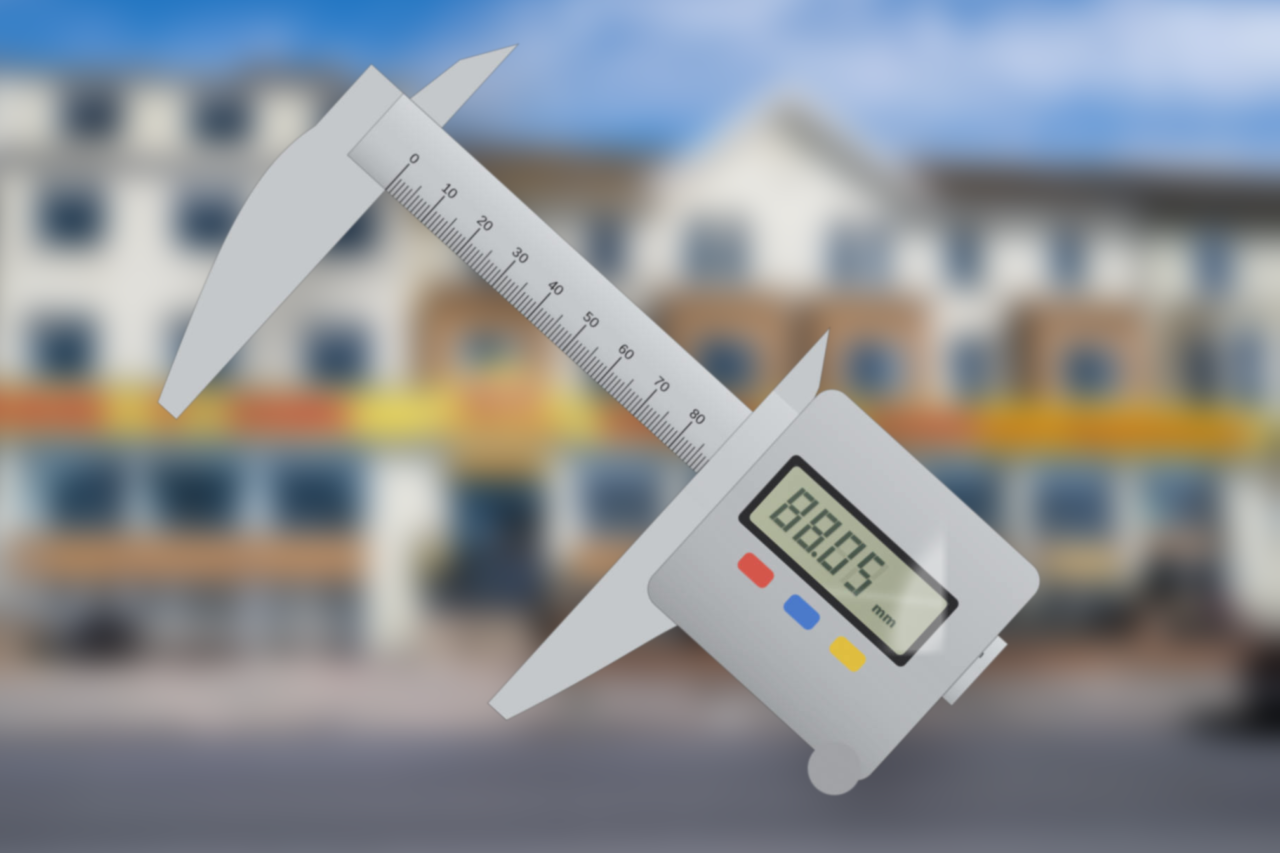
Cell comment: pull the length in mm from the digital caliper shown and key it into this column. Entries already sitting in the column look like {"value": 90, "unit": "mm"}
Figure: {"value": 88.05, "unit": "mm"}
